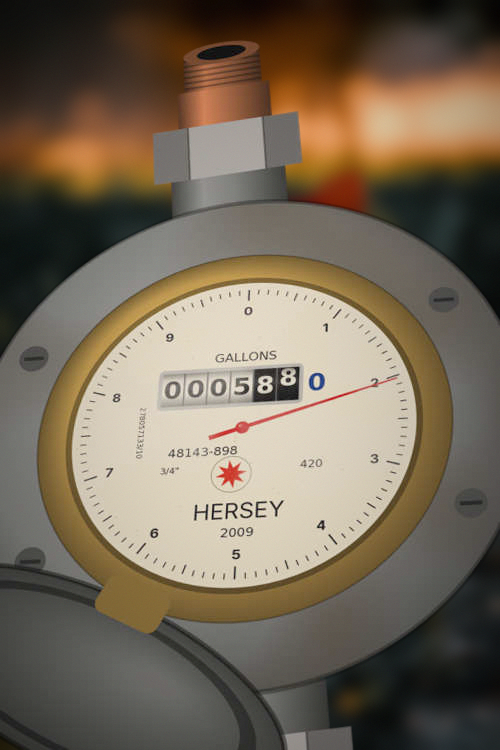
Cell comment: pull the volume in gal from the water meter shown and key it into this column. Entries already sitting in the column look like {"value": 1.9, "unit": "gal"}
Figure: {"value": 5882.0, "unit": "gal"}
